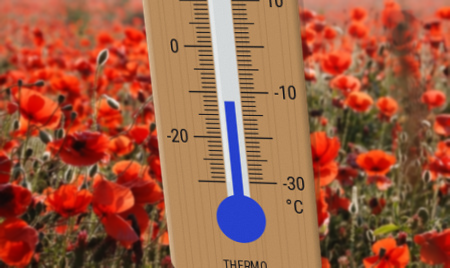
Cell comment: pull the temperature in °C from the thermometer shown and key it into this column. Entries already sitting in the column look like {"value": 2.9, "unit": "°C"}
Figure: {"value": -12, "unit": "°C"}
